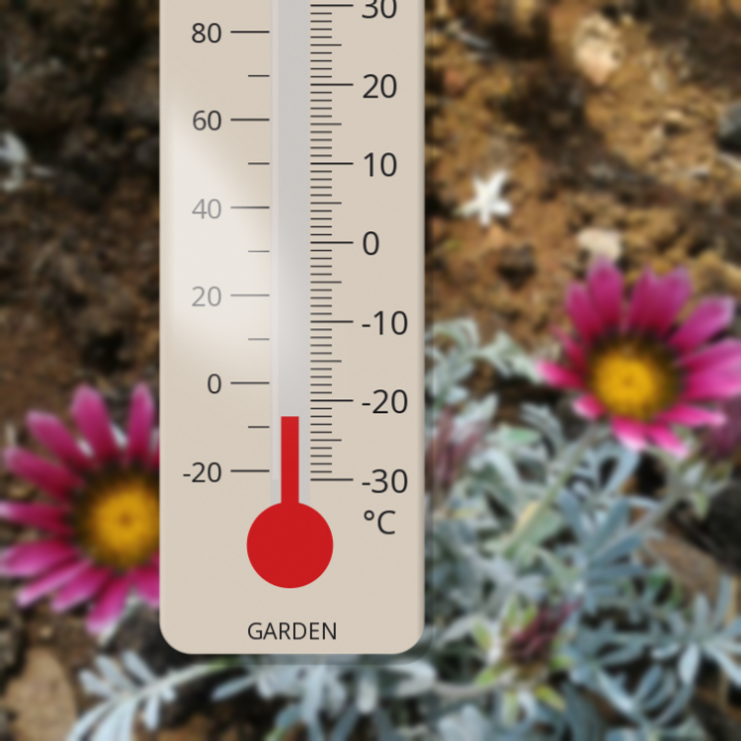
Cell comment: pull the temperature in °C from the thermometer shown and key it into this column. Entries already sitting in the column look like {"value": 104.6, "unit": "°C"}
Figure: {"value": -22, "unit": "°C"}
